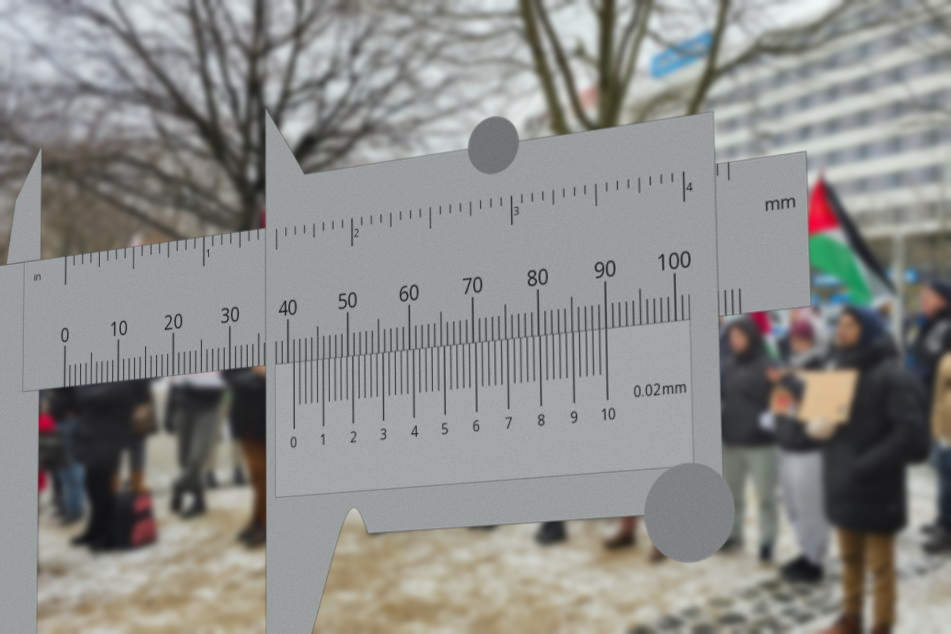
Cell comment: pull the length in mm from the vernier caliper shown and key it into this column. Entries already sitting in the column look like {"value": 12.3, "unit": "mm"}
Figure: {"value": 41.0, "unit": "mm"}
